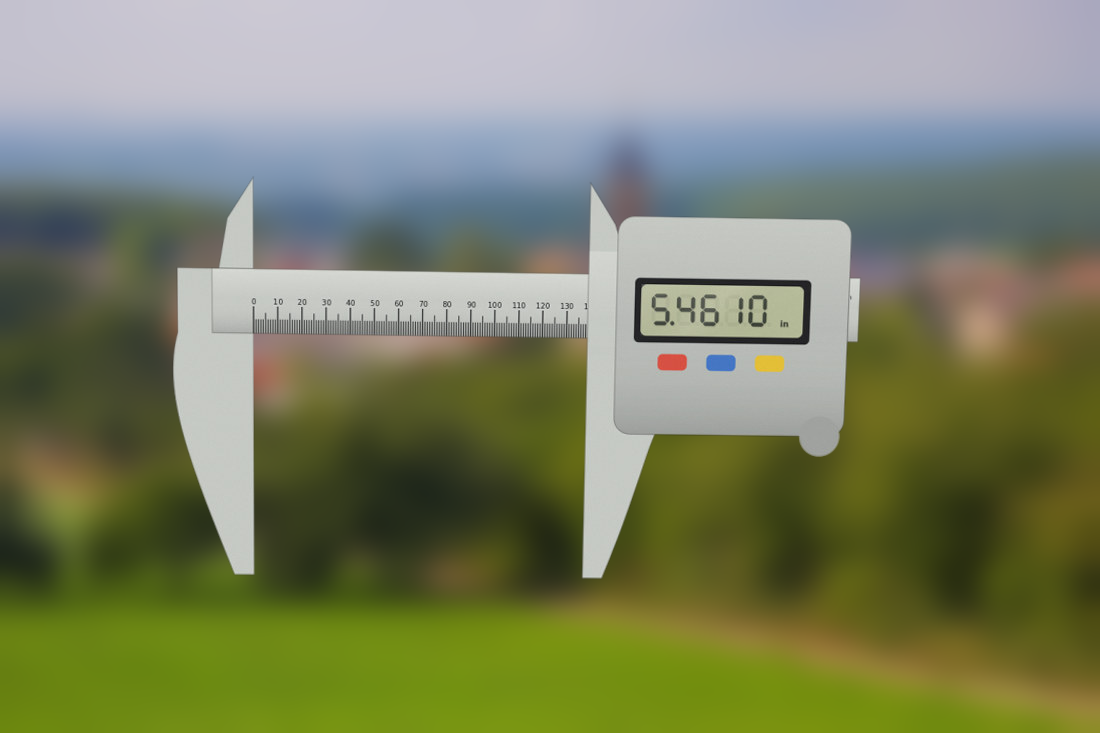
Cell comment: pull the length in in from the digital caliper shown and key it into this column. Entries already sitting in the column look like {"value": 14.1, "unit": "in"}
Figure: {"value": 5.4610, "unit": "in"}
